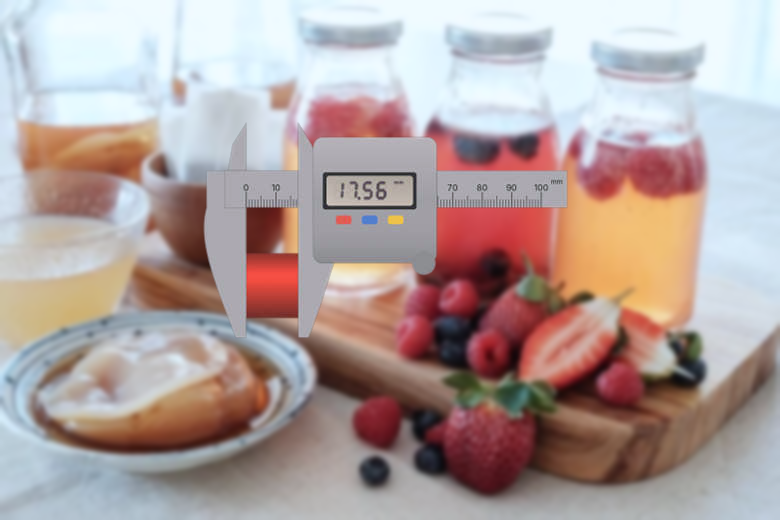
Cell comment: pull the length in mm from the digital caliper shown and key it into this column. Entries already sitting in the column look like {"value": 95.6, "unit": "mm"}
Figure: {"value": 17.56, "unit": "mm"}
